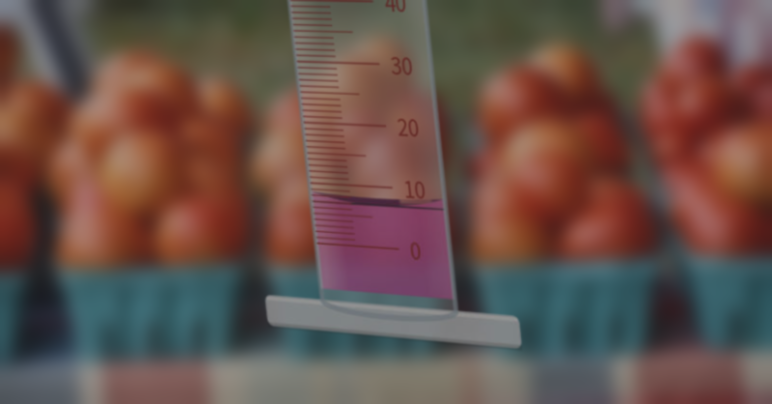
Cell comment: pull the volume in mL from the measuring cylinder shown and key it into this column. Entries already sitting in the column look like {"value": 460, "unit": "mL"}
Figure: {"value": 7, "unit": "mL"}
